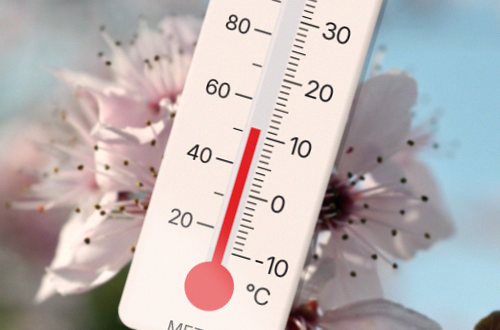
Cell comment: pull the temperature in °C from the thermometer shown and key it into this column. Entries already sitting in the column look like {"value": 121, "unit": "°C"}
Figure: {"value": 11, "unit": "°C"}
